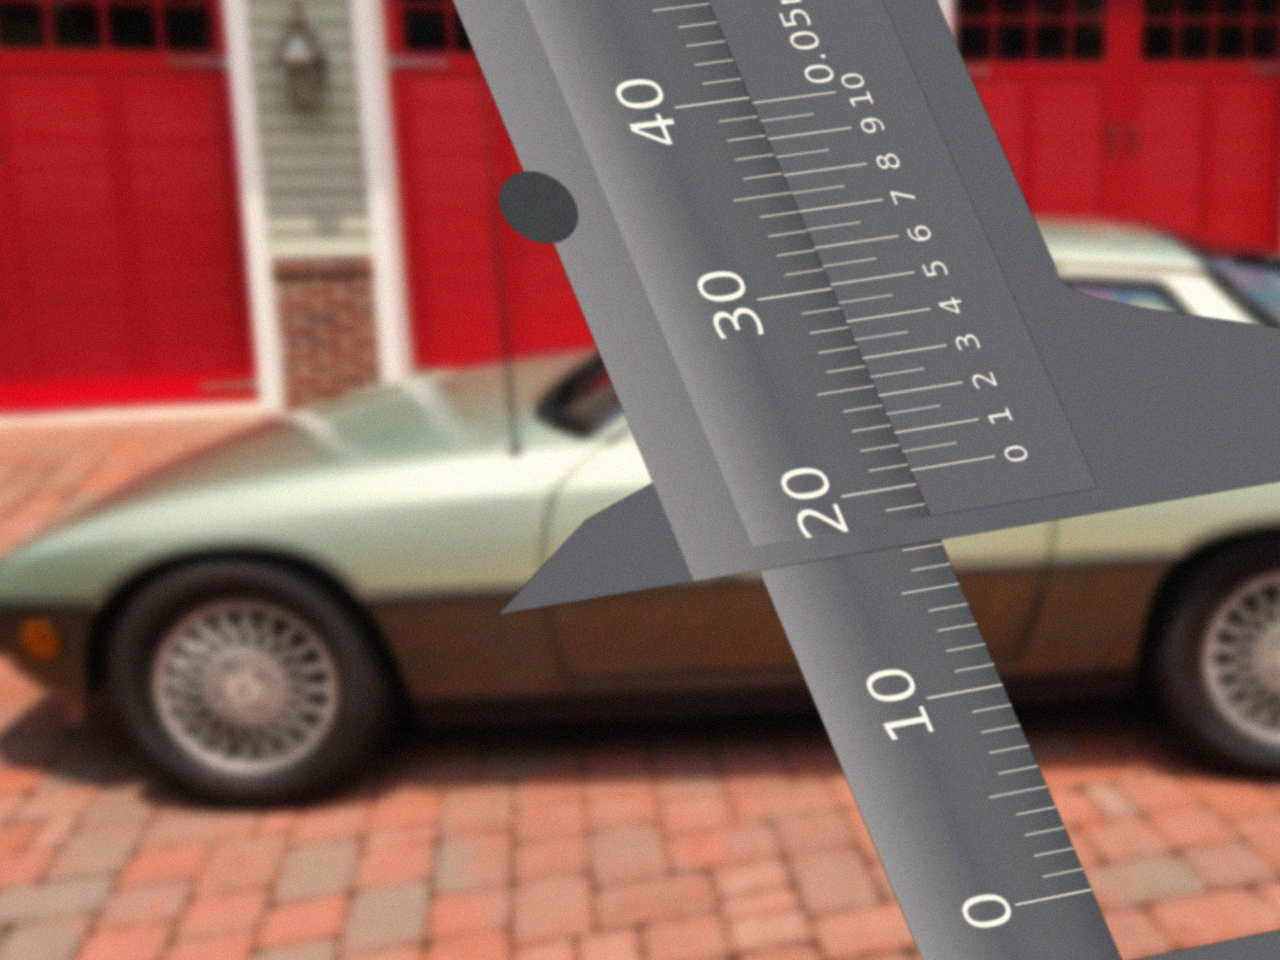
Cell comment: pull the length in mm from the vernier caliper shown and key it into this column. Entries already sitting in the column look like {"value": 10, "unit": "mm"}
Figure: {"value": 20.7, "unit": "mm"}
